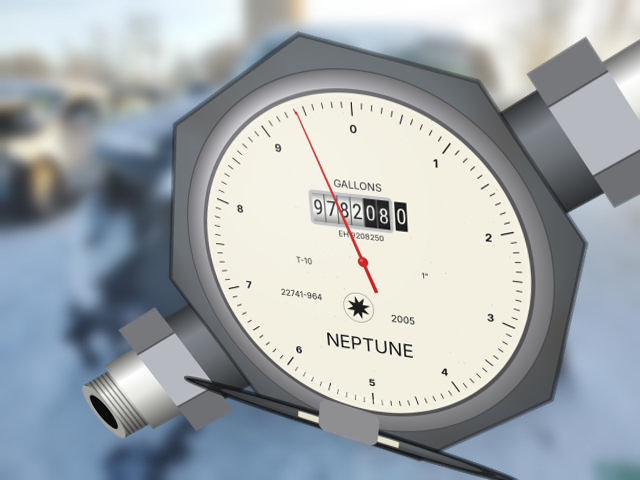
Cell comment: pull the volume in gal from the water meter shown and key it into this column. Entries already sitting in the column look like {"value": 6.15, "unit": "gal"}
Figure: {"value": 9782079.4, "unit": "gal"}
